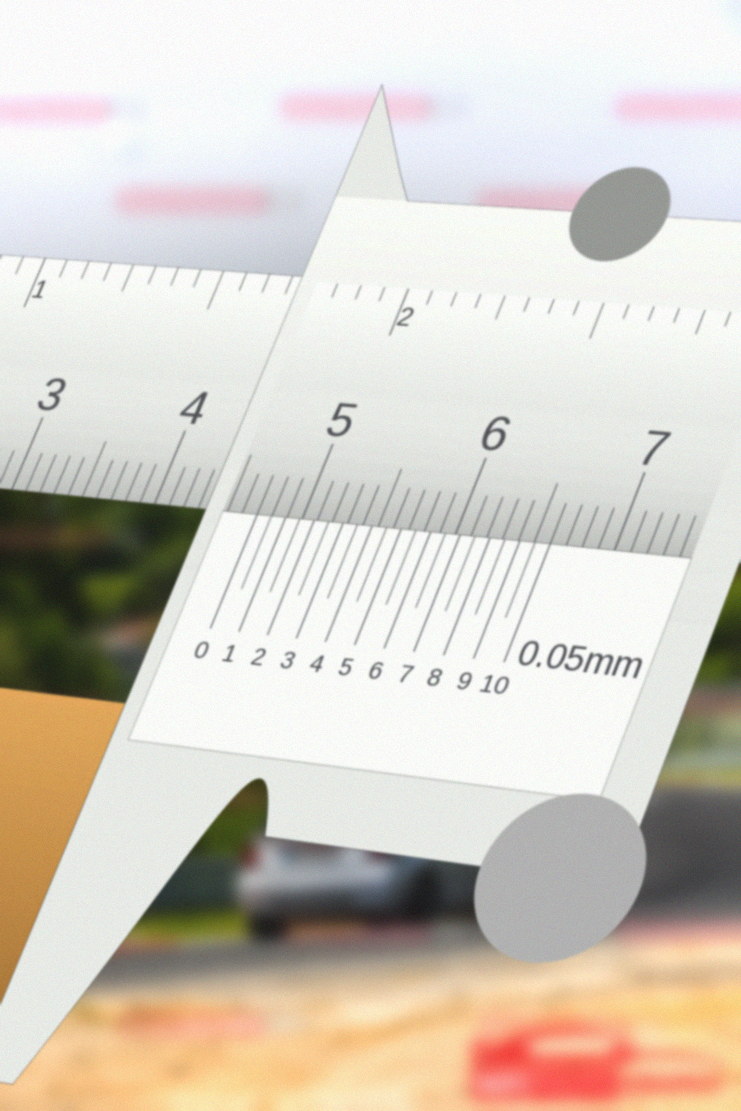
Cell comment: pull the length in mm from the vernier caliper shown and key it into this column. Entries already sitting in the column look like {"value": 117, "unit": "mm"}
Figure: {"value": 47.0, "unit": "mm"}
